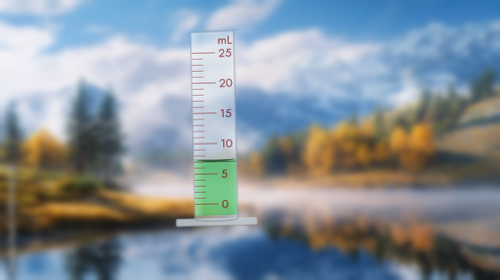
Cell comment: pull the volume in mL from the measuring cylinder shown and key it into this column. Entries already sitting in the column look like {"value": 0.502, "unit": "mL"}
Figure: {"value": 7, "unit": "mL"}
